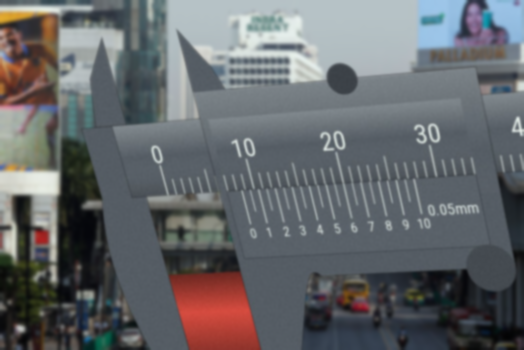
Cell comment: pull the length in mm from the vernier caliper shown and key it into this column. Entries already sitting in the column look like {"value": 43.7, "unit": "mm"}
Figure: {"value": 8.6, "unit": "mm"}
